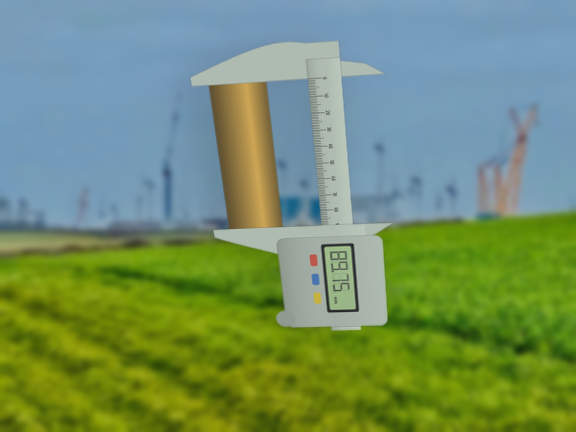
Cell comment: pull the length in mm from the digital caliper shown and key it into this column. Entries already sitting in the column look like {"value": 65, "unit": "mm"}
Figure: {"value": 89.75, "unit": "mm"}
